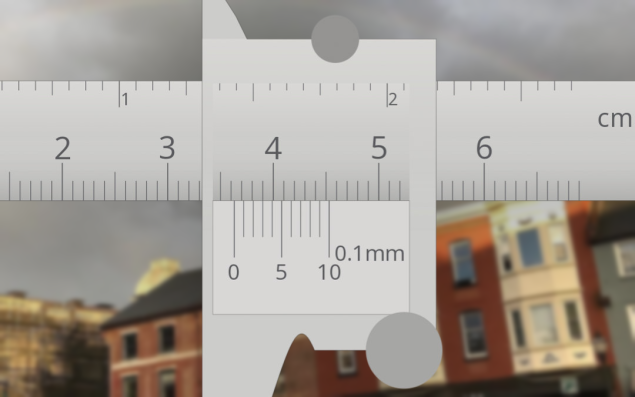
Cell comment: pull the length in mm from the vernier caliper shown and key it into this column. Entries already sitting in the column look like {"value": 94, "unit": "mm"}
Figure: {"value": 36.3, "unit": "mm"}
